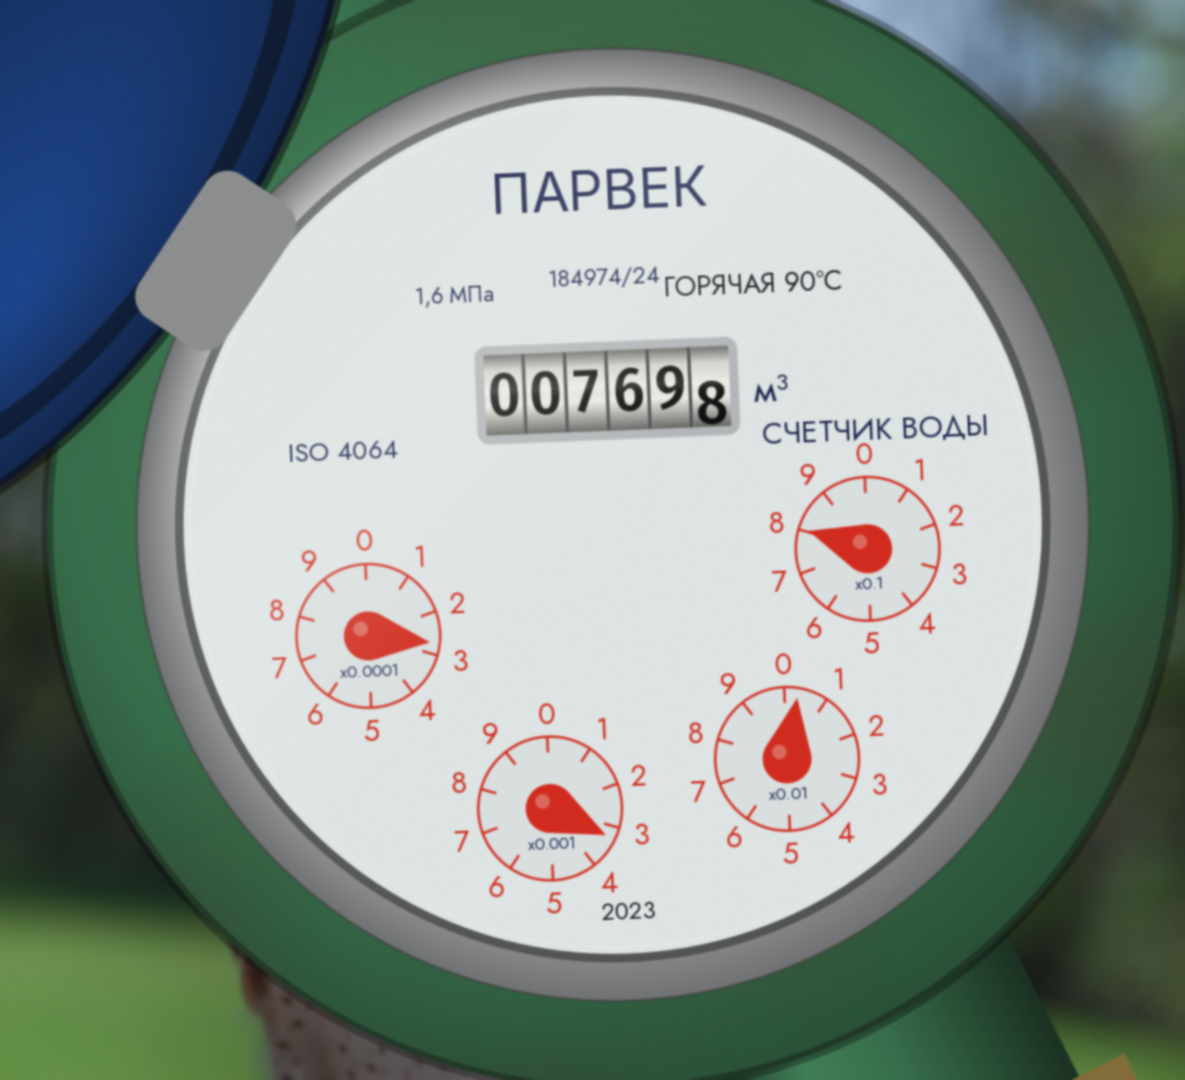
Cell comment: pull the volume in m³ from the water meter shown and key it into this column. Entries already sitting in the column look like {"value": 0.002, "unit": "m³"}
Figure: {"value": 7697.8032, "unit": "m³"}
